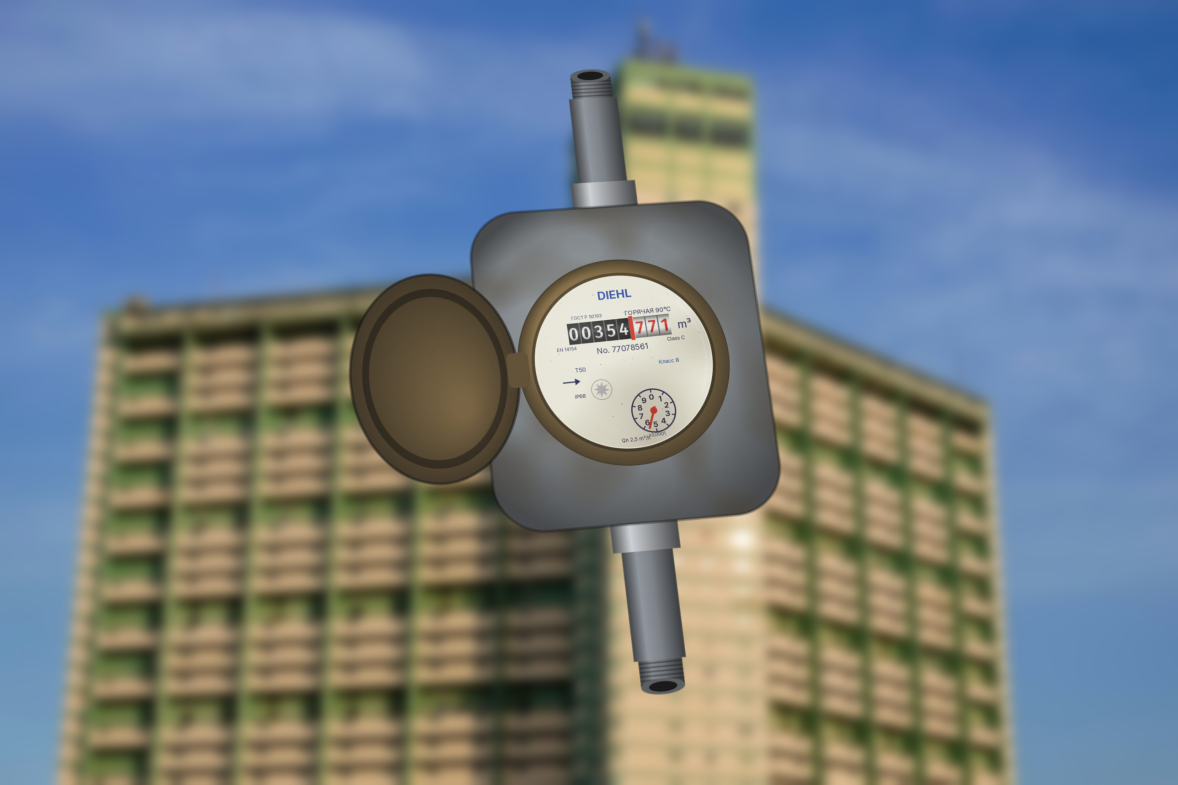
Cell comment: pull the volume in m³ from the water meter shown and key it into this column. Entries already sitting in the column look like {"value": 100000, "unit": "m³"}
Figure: {"value": 354.7715, "unit": "m³"}
